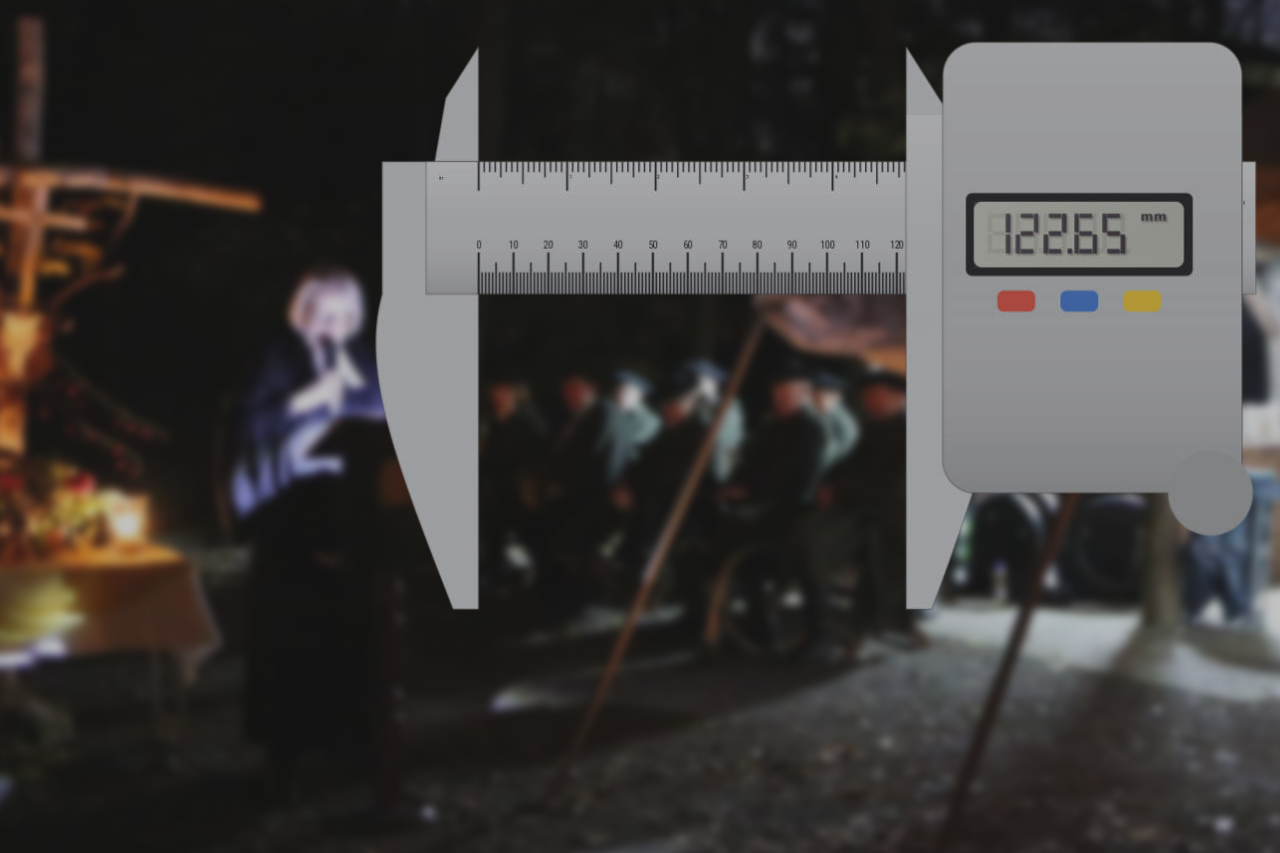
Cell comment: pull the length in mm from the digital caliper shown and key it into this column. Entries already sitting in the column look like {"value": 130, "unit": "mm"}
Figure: {"value": 122.65, "unit": "mm"}
